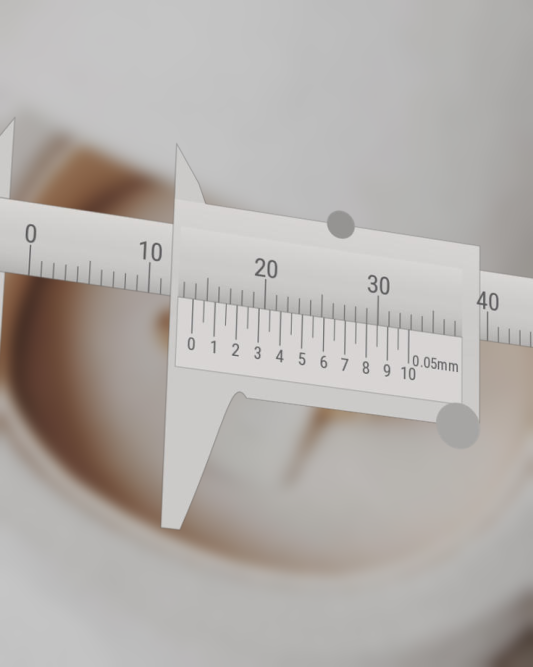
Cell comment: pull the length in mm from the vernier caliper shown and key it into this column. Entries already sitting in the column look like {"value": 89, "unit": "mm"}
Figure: {"value": 13.8, "unit": "mm"}
